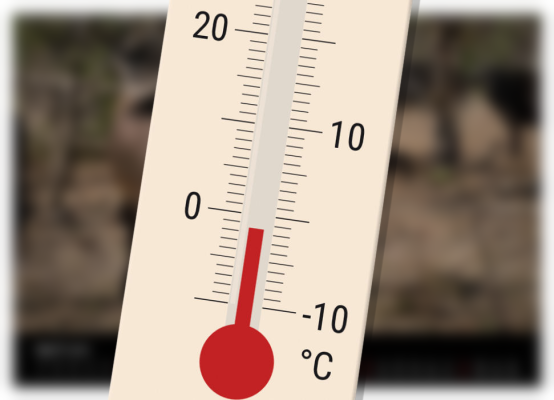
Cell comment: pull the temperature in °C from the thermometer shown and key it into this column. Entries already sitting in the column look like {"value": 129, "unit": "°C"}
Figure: {"value": -1.5, "unit": "°C"}
